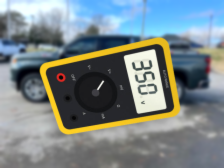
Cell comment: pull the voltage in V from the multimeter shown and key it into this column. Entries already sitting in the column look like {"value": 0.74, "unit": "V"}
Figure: {"value": 350, "unit": "V"}
